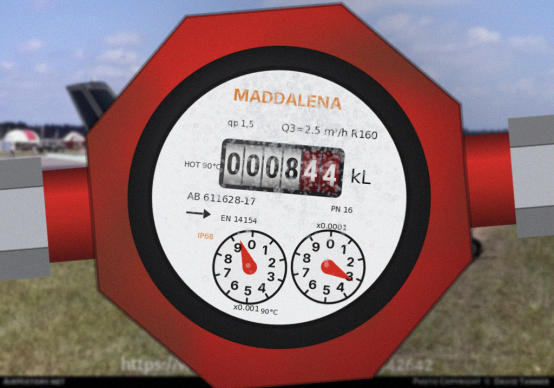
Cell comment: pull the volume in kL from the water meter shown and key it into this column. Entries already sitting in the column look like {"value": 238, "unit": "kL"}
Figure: {"value": 8.4393, "unit": "kL"}
